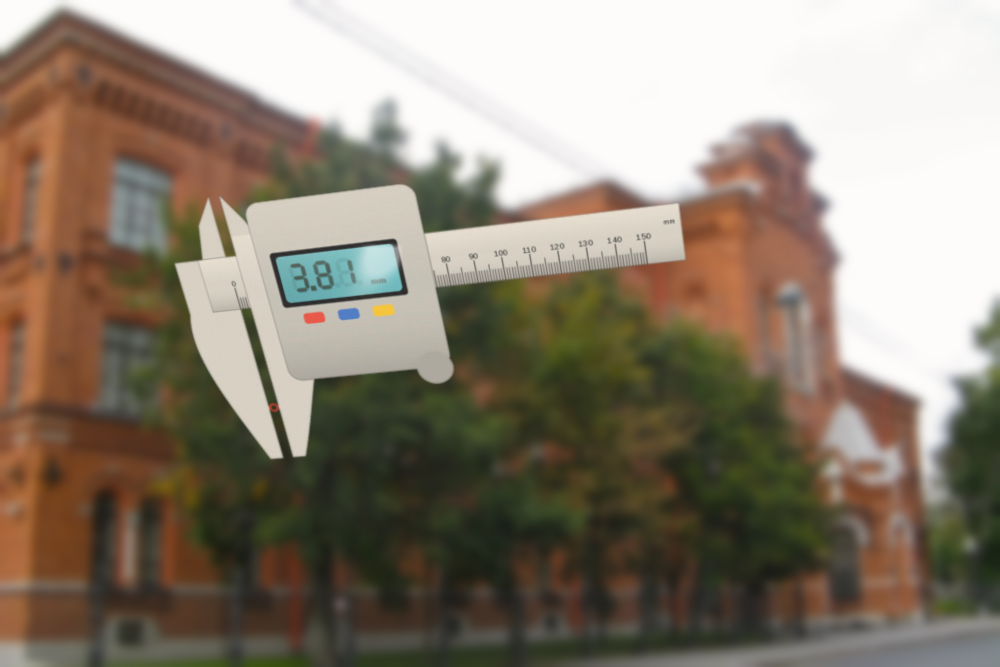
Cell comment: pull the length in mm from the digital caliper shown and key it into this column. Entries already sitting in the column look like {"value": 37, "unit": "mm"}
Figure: {"value": 3.81, "unit": "mm"}
